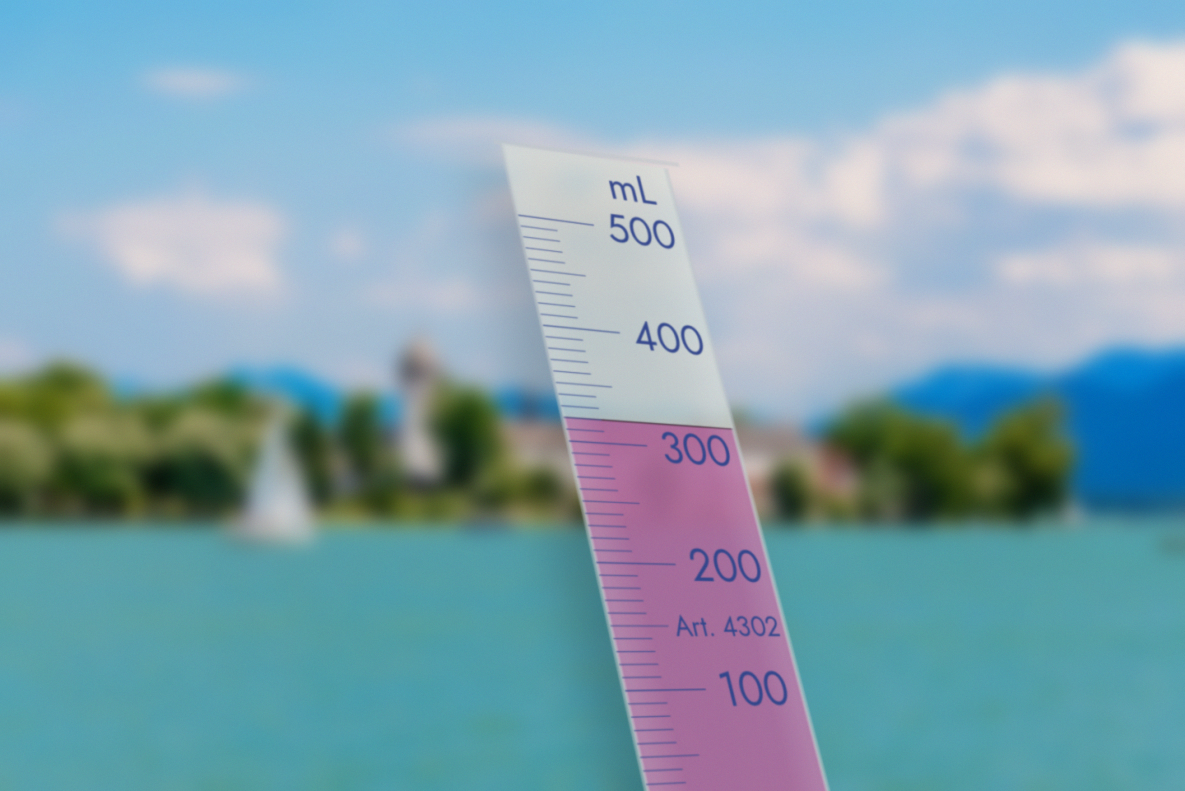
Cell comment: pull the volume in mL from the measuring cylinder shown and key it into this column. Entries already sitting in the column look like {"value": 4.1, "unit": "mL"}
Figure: {"value": 320, "unit": "mL"}
